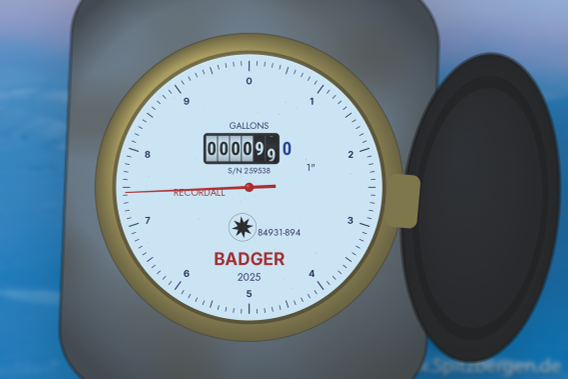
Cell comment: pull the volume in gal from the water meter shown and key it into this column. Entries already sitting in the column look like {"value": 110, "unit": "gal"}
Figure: {"value": 987.4, "unit": "gal"}
